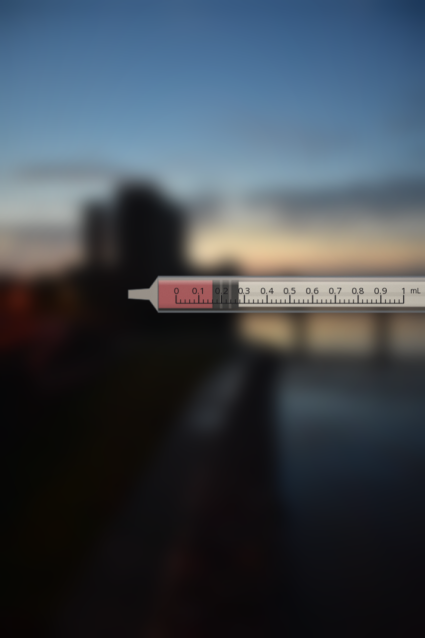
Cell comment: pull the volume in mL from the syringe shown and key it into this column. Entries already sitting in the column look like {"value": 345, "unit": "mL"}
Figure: {"value": 0.16, "unit": "mL"}
